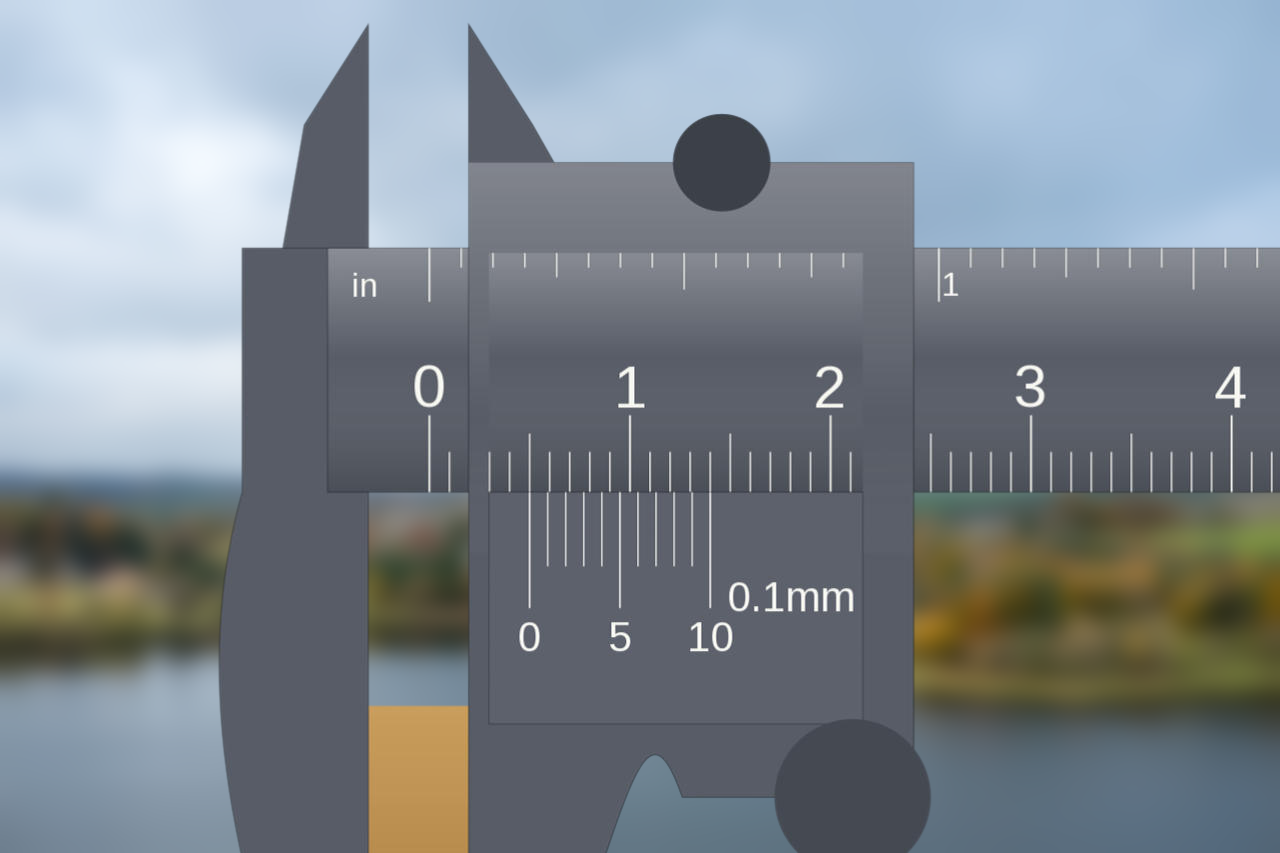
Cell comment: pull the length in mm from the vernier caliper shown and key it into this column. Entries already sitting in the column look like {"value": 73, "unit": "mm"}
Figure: {"value": 5.0, "unit": "mm"}
